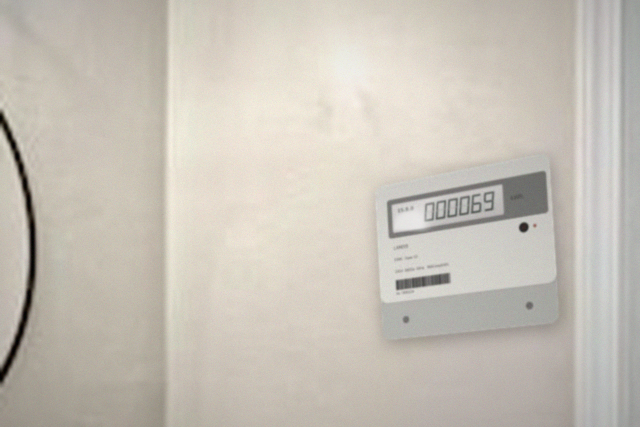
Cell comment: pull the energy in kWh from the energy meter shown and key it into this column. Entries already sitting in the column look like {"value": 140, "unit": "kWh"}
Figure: {"value": 69, "unit": "kWh"}
